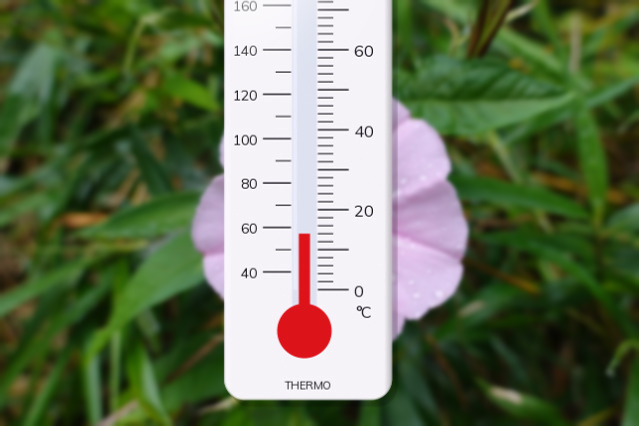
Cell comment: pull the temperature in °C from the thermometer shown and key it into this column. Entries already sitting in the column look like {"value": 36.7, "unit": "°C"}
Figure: {"value": 14, "unit": "°C"}
